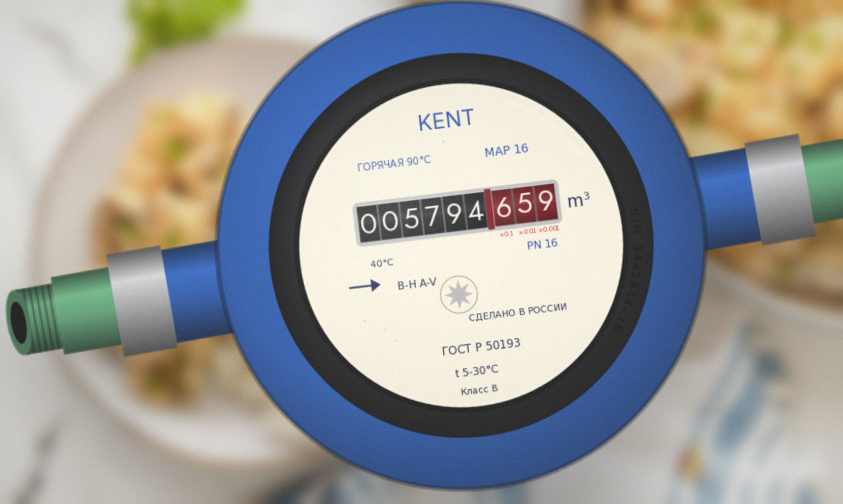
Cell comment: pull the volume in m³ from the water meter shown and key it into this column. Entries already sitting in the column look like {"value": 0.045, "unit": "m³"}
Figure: {"value": 5794.659, "unit": "m³"}
